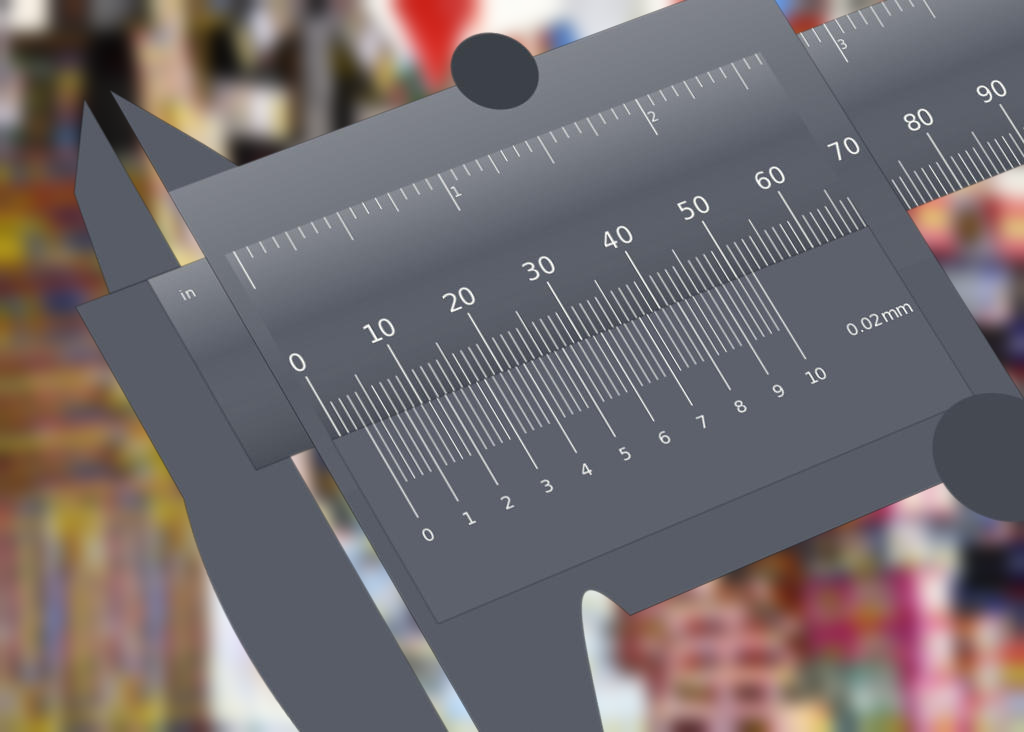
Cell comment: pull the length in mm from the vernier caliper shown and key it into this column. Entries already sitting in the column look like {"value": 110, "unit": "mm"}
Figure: {"value": 3.0, "unit": "mm"}
